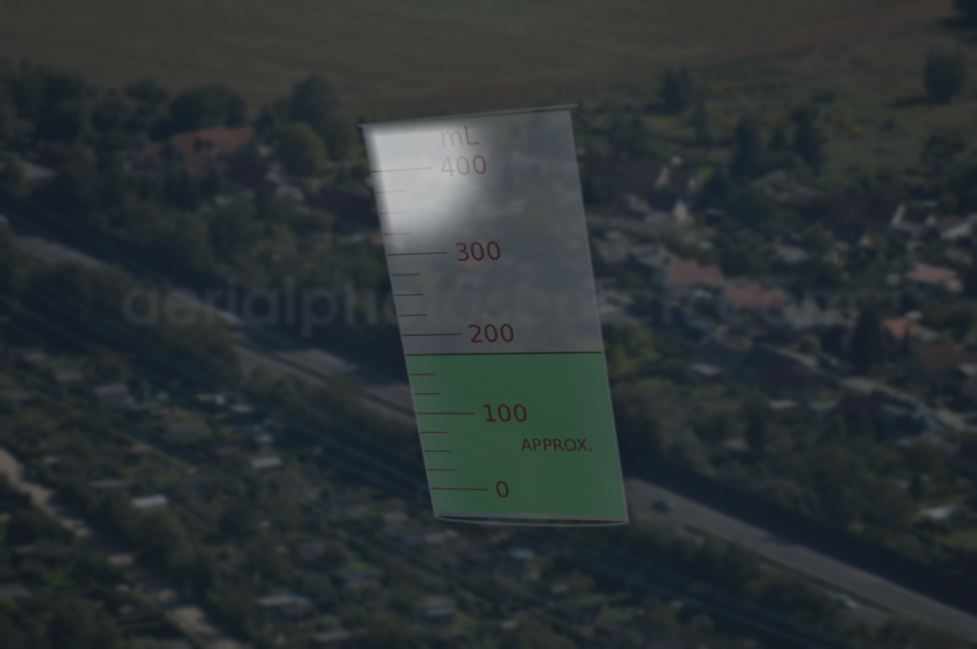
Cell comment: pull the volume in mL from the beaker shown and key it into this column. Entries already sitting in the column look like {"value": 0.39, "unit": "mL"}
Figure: {"value": 175, "unit": "mL"}
